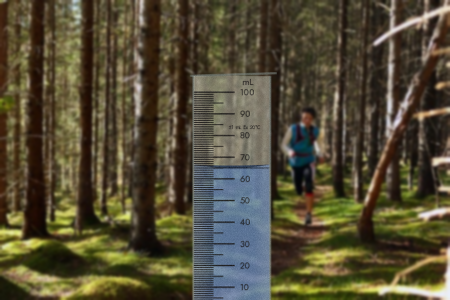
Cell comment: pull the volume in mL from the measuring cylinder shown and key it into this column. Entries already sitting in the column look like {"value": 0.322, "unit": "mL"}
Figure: {"value": 65, "unit": "mL"}
